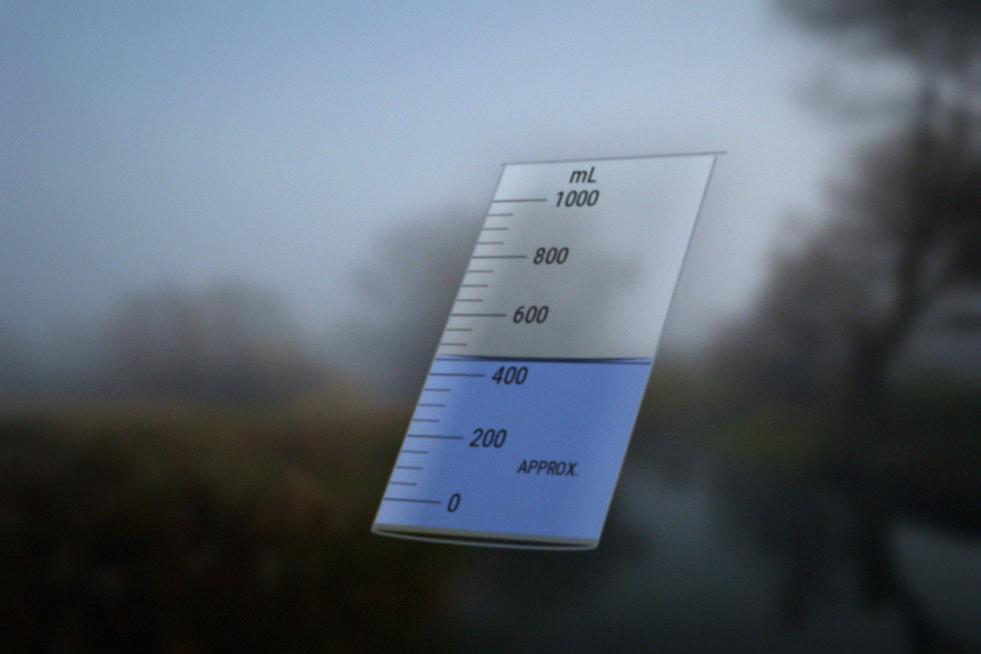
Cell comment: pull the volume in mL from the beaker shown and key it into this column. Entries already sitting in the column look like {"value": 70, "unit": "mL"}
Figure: {"value": 450, "unit": "mL"}
